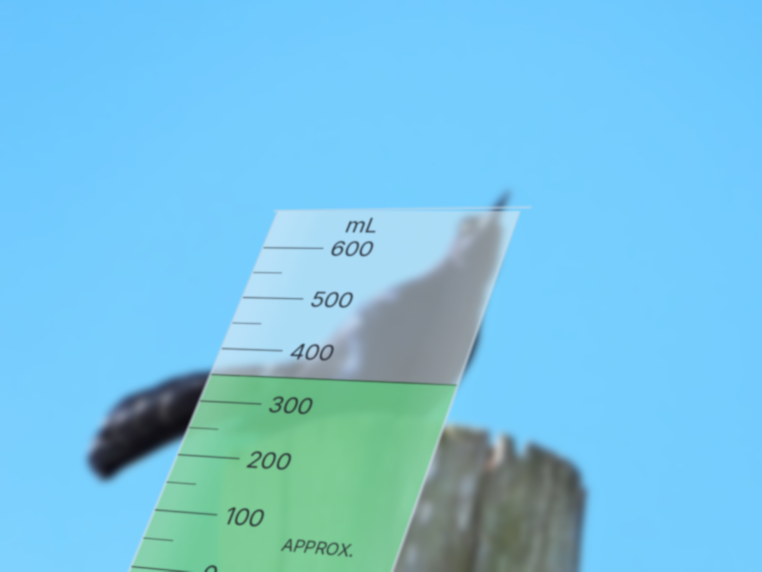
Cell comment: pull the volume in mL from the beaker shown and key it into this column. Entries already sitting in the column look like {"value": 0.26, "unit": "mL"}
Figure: {"value": 350, "unit": "mL"}
